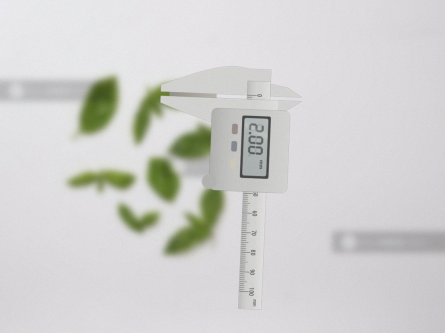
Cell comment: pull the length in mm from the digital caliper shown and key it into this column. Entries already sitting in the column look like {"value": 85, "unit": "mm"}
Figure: {"value": 2.00, "unit": "mm"}
